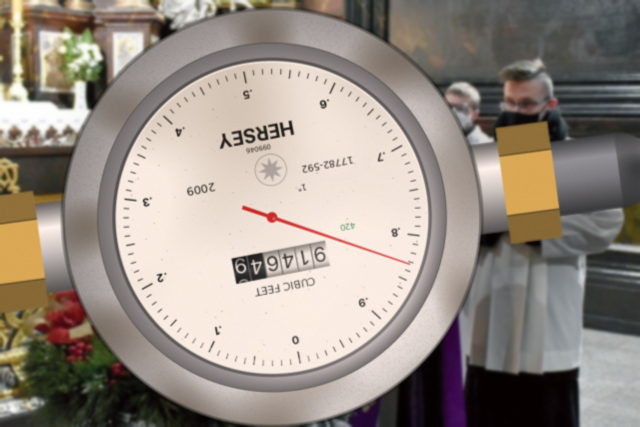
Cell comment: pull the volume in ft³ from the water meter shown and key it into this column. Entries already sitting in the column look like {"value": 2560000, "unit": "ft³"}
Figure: {"value": 914648.83, "unit": "ft³"}
